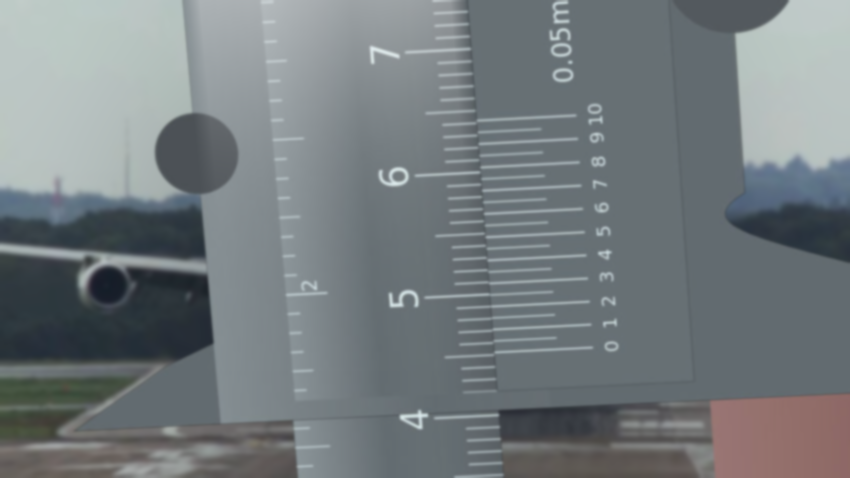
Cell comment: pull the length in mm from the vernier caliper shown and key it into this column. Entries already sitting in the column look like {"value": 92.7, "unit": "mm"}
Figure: {"value": 45.2, "unit": "mm"}
